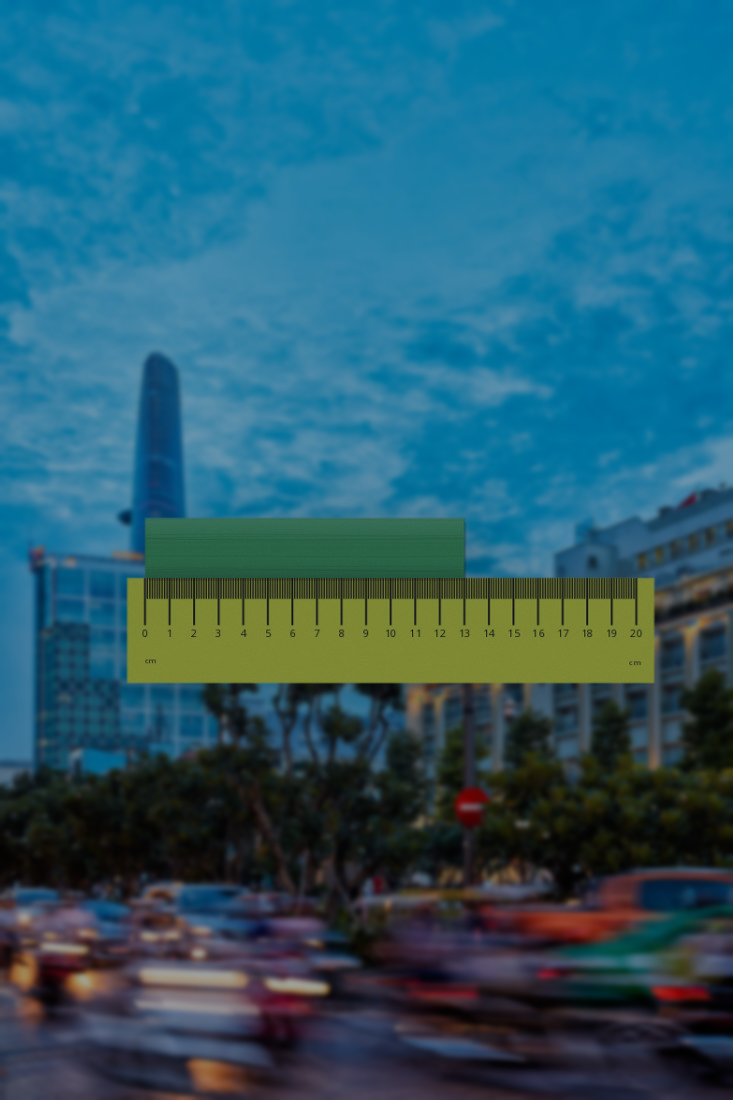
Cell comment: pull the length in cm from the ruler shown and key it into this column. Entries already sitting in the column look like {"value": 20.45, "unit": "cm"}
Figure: {"value": 13, "unit": "cm"}
